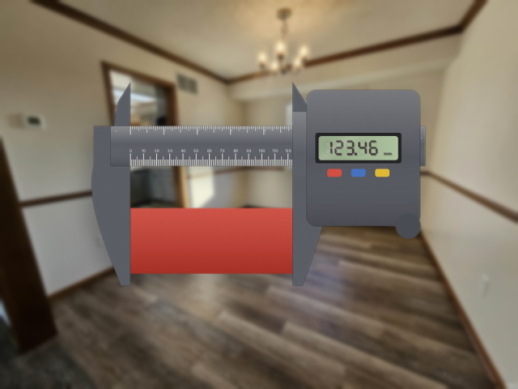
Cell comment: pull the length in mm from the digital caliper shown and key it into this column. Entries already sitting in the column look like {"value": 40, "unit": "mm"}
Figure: {"value": 123.46, "unit": "mm"}
